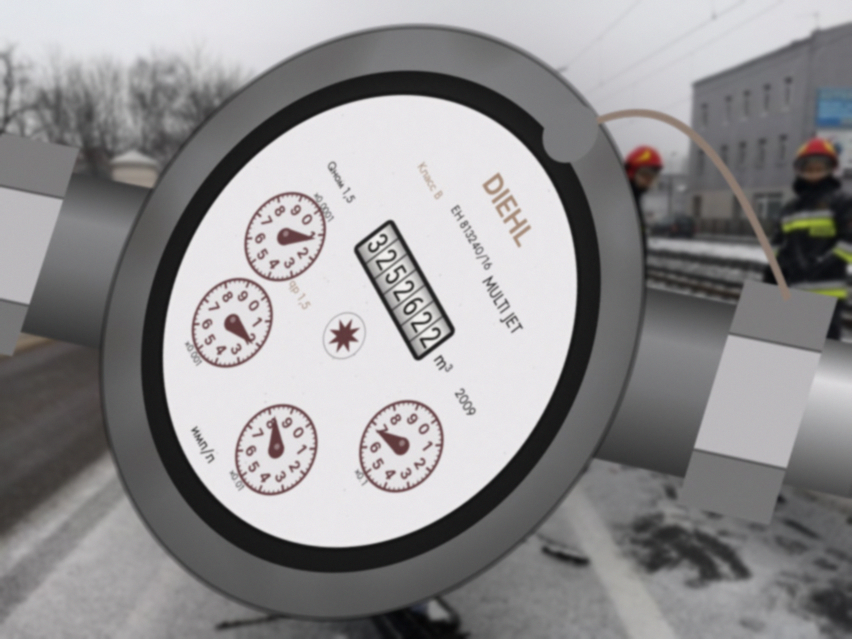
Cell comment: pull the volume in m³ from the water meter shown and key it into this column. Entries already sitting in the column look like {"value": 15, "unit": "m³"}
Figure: {"value": 3252622.6821, "unit": "m³"}
